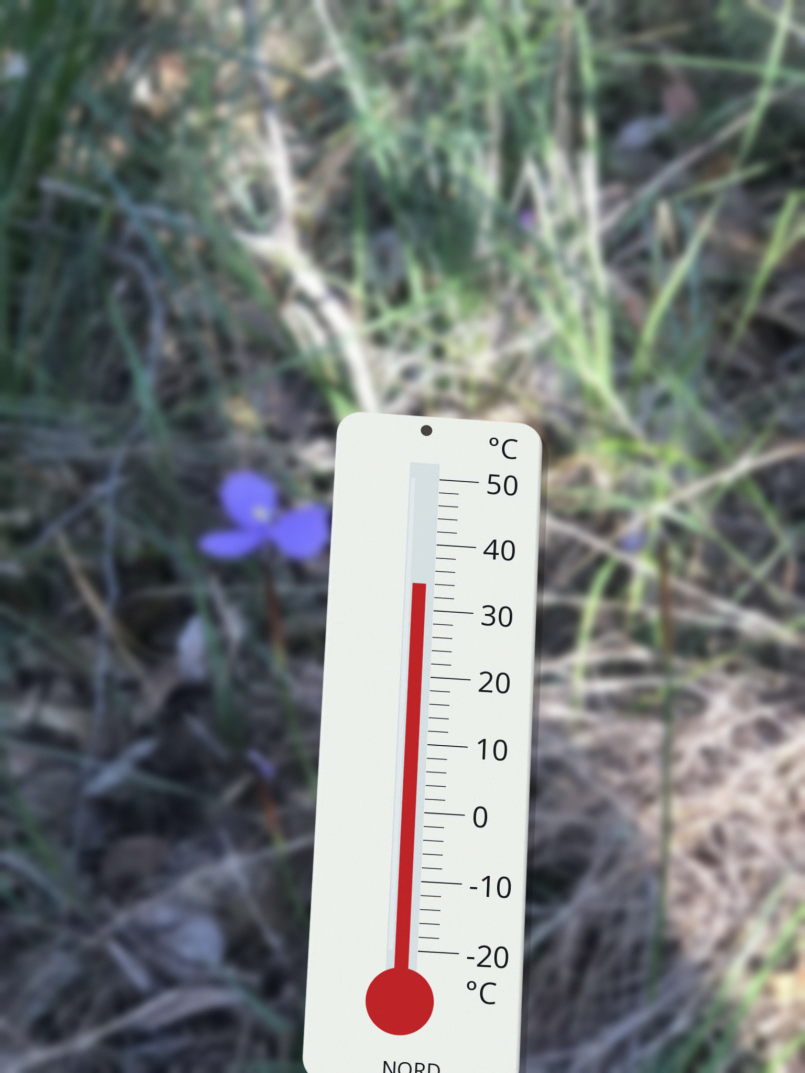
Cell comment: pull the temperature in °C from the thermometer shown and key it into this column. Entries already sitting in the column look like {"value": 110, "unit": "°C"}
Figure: {"value": 34, "unit": "°C"}
